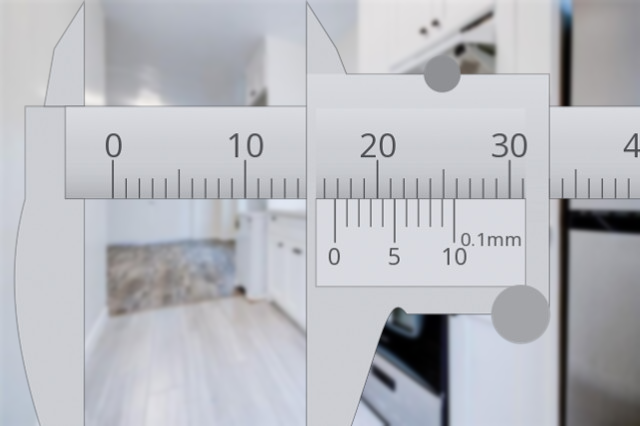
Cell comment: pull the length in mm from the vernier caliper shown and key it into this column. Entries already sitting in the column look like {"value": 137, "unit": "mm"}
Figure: {"value": 16.8, "unit": "mm"}
